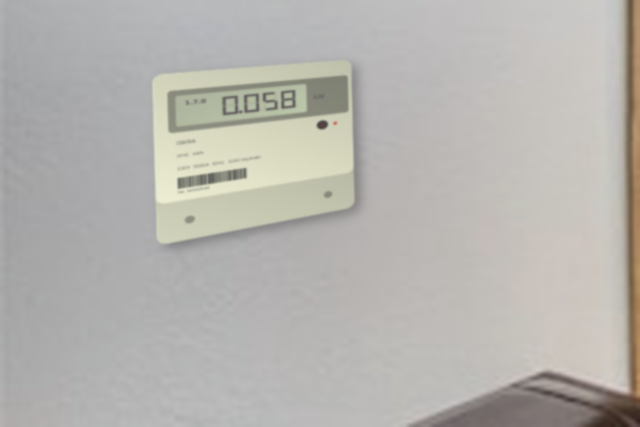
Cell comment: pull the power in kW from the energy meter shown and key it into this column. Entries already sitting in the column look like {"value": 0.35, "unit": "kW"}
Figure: {"value": 0.058, "unit": "kW"}
